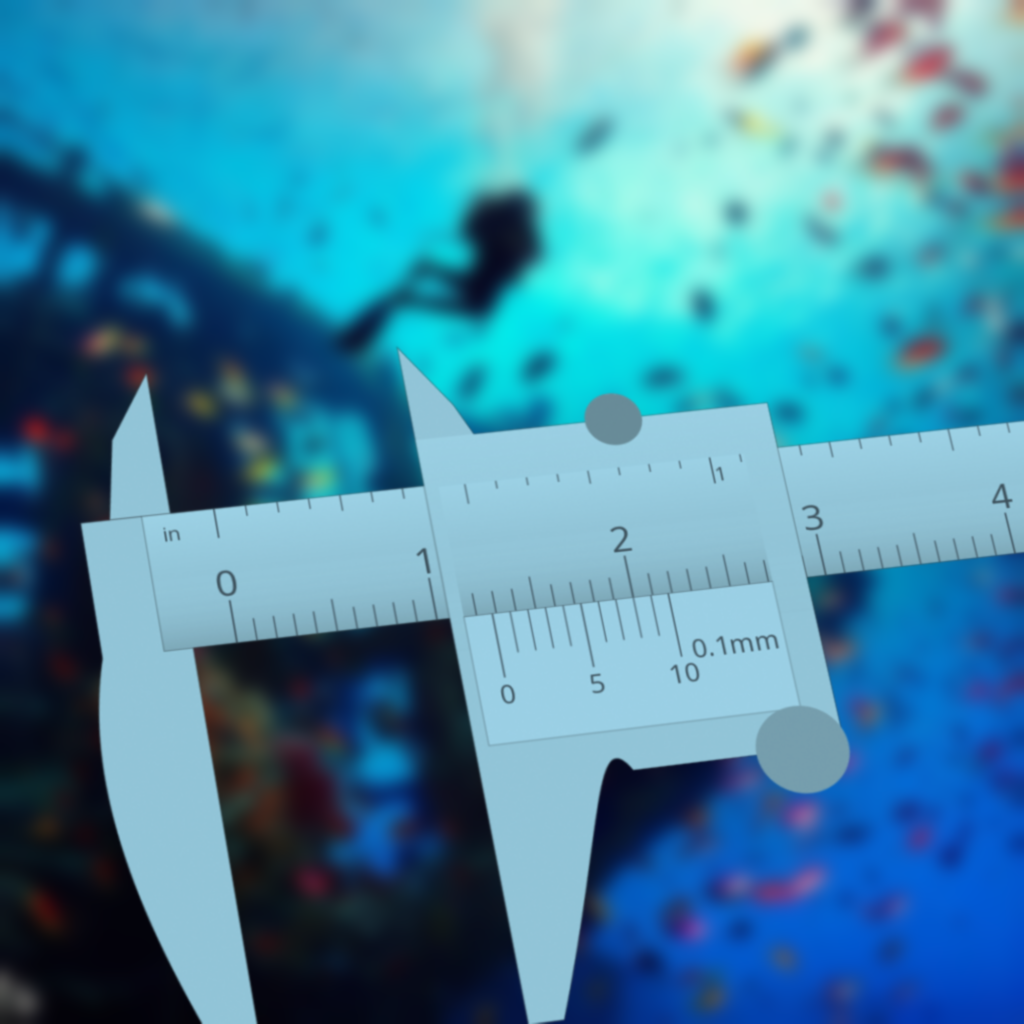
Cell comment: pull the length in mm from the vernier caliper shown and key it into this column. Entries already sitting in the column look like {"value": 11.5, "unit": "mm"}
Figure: {"value": 12.8, "unit": "mm"}
